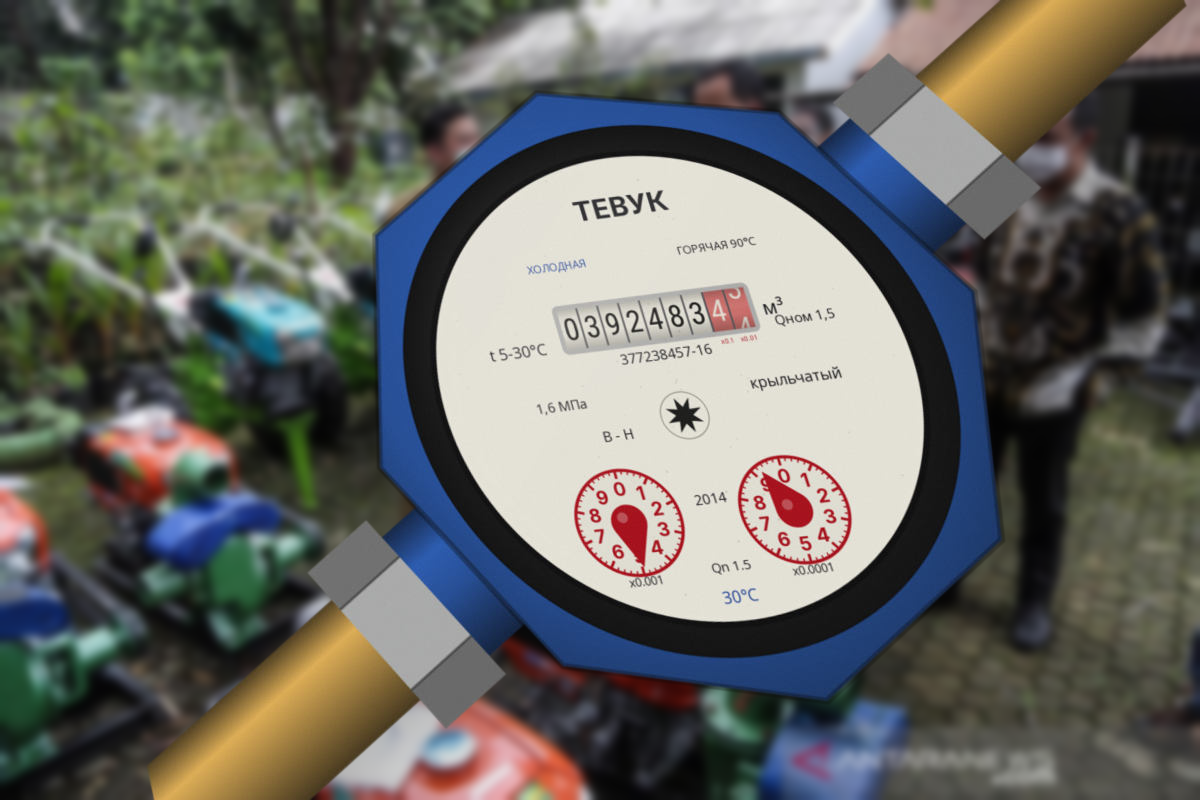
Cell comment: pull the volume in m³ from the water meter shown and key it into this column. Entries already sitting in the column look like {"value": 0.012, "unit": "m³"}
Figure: {"value": 392483.4349, "unit": "m³"}
